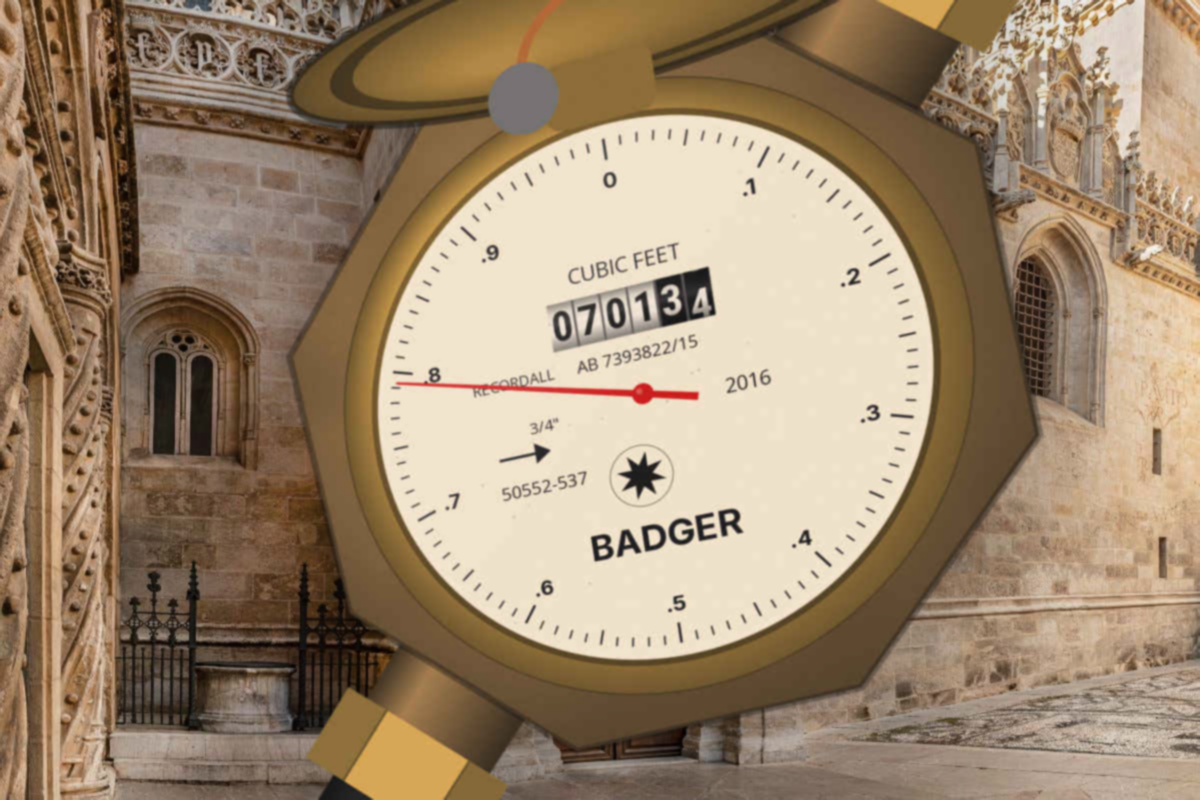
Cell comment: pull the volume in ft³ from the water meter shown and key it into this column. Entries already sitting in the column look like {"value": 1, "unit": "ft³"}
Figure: {"value": 70133.79, "unit": "ft³"}
